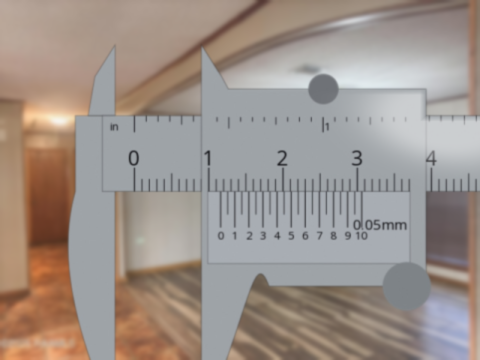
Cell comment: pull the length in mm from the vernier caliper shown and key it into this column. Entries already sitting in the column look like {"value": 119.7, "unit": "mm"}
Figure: {"value": 11.6, "unit": "mm"}
